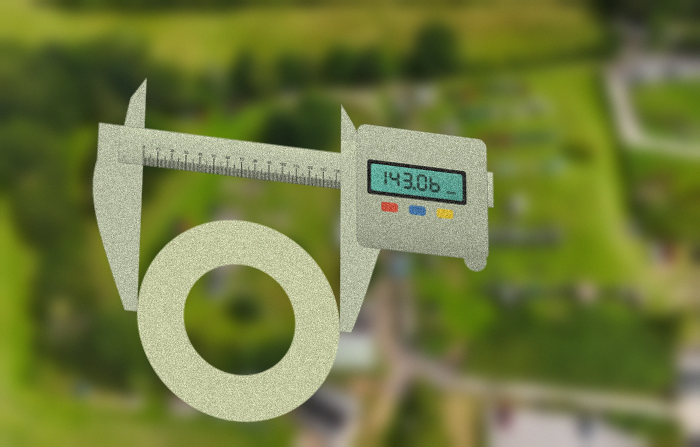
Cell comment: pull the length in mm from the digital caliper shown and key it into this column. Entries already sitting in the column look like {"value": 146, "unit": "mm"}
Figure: {"value": 143.06, "unit": "mm"}
